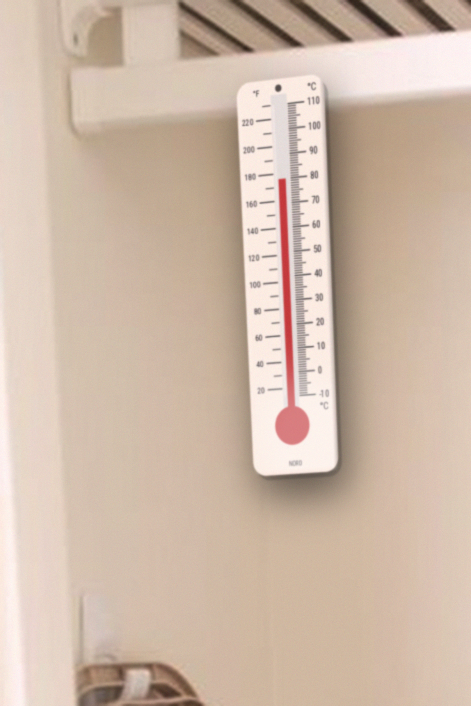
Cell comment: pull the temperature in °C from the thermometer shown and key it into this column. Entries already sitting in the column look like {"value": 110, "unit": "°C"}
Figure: {"value": 80, "unit": "°C"}
